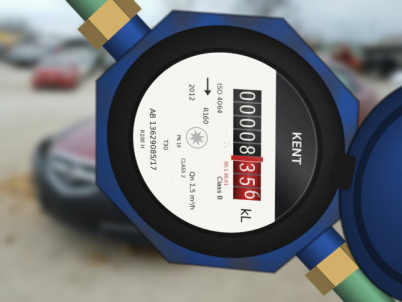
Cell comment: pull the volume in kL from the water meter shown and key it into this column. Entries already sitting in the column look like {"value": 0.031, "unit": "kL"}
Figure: {"value": 8.356, "unit": "kL"}
